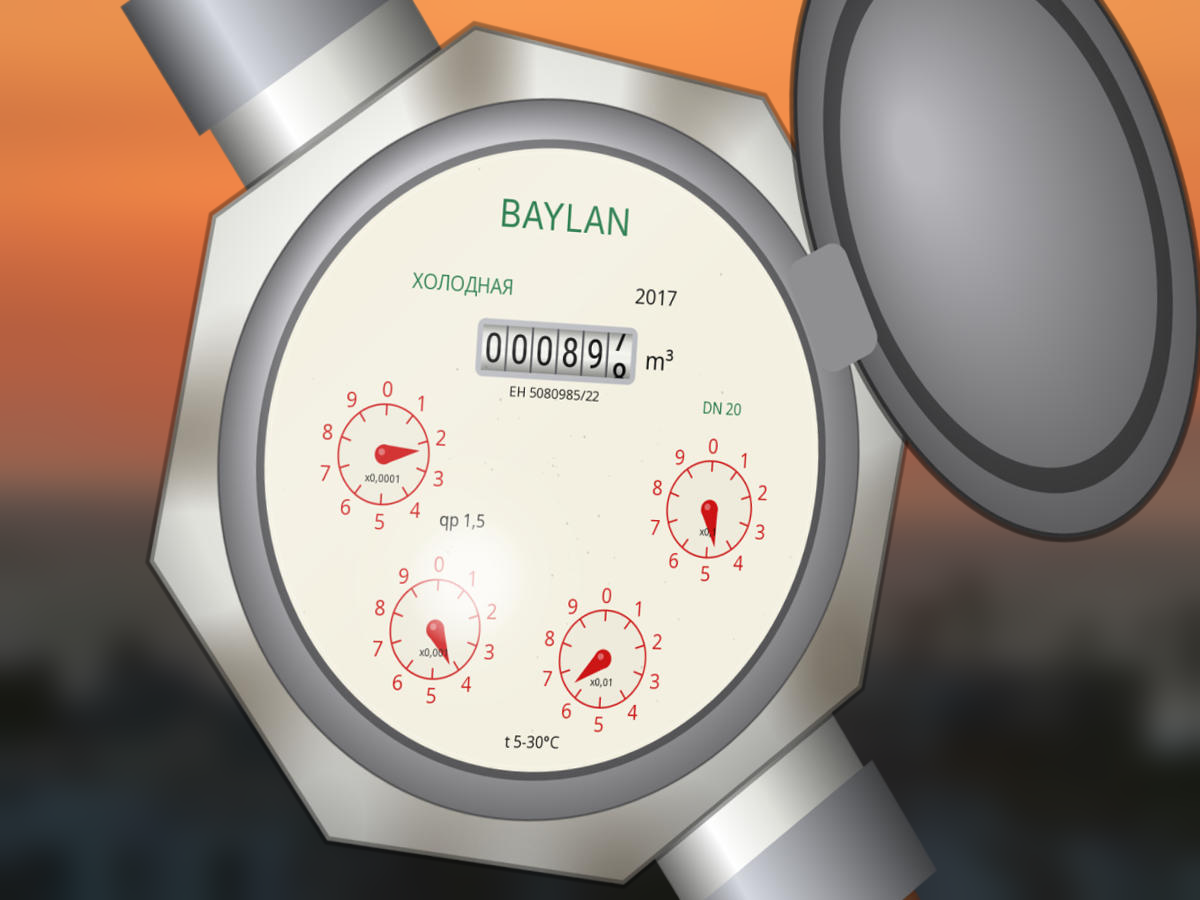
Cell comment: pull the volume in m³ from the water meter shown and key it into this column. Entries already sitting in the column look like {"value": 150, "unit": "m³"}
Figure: {"value": 897.4642, "unit": "m³"}
